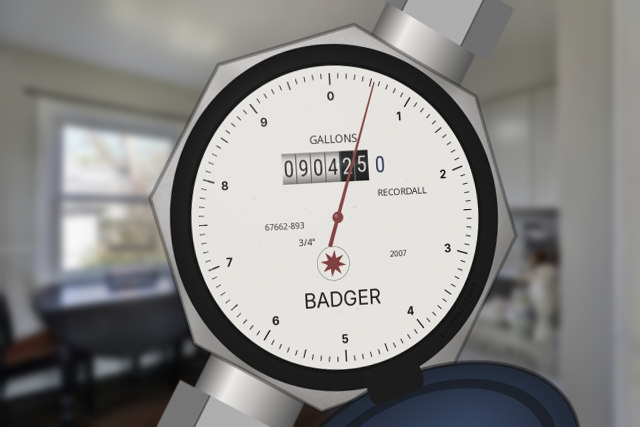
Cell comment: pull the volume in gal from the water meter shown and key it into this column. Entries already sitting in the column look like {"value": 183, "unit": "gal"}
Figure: {"value": 904250.5, "unit": "gal"}
